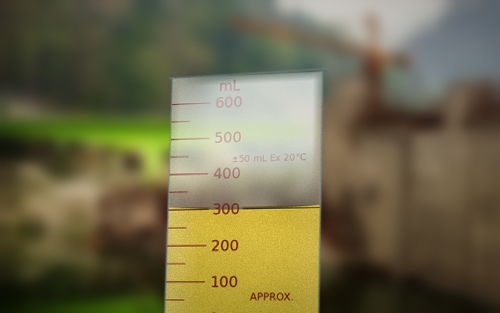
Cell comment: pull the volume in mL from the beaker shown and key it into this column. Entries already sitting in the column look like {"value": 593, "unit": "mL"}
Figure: {"value": 300, "unit": "mL"}
